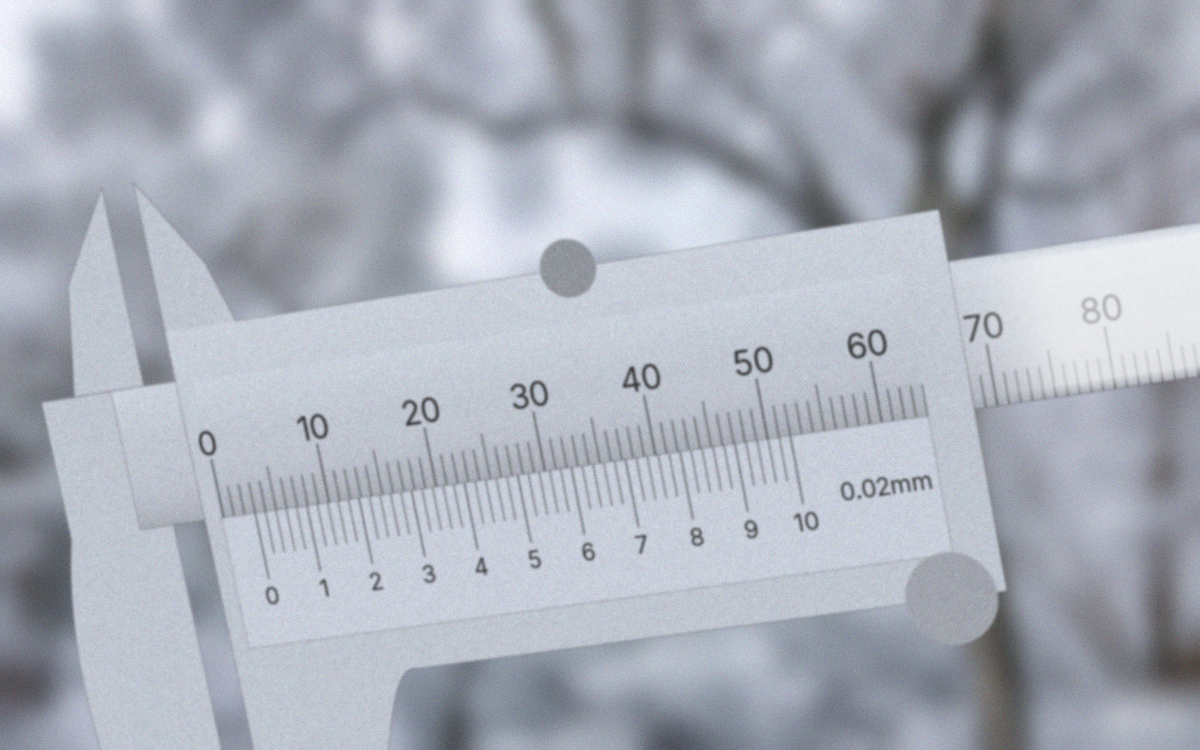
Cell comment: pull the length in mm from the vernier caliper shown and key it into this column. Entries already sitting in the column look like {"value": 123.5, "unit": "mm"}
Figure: {"value": 3.0, "unit": "mm"}
